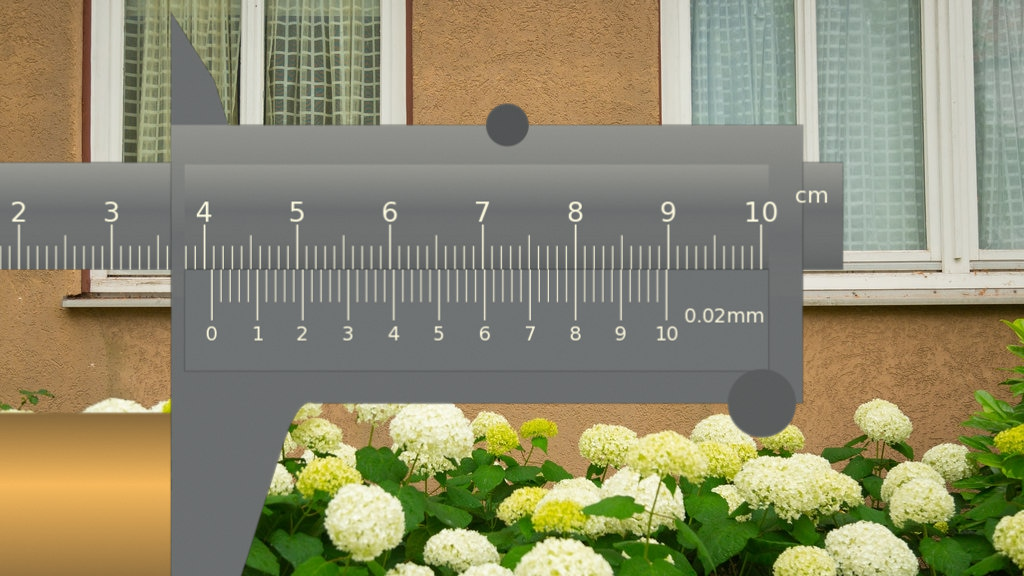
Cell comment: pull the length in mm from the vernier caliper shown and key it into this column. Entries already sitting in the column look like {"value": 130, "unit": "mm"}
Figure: {"value": 40.8, "unit": "mm"}
